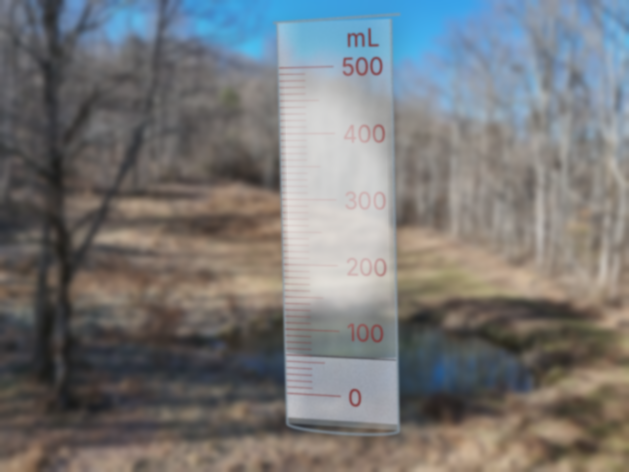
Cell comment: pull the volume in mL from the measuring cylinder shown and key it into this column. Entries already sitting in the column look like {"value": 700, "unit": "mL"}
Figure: {"value": 60, "unit": "mL"}
